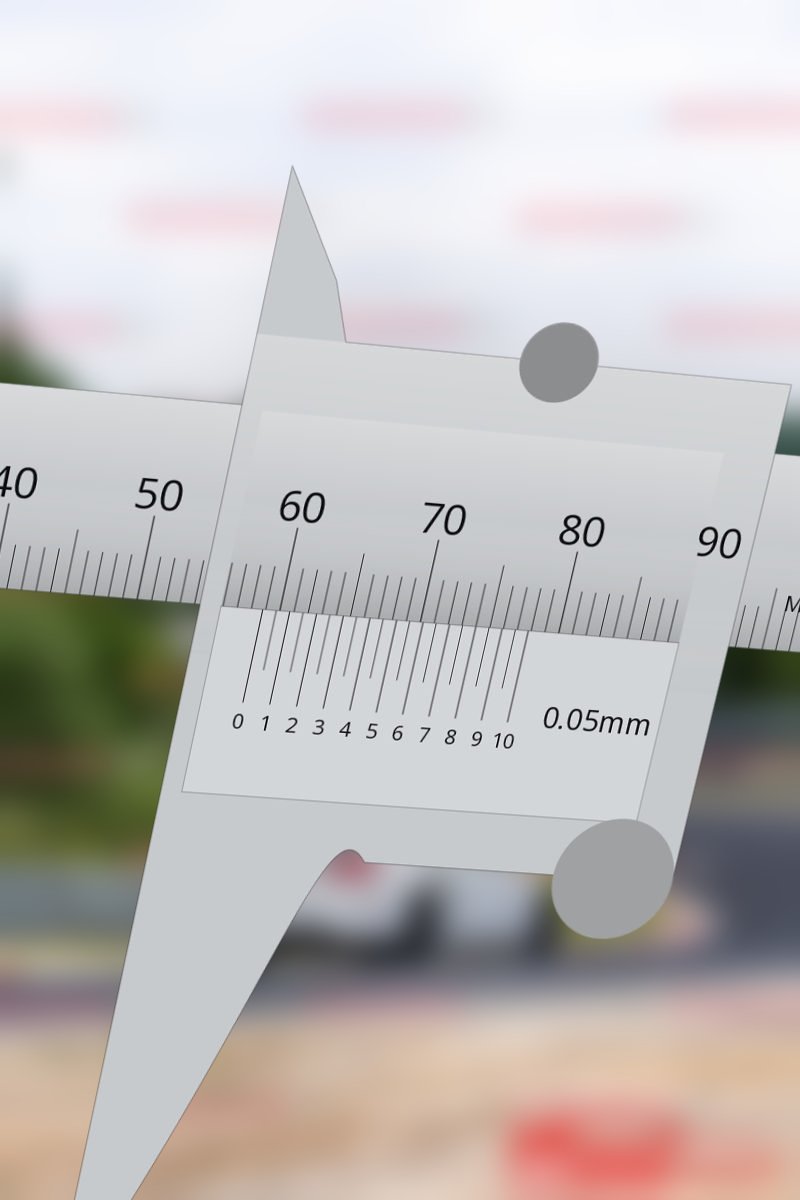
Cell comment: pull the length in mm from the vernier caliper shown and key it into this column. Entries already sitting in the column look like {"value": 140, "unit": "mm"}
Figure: {"value": 58.8, "unit": "mm"}
